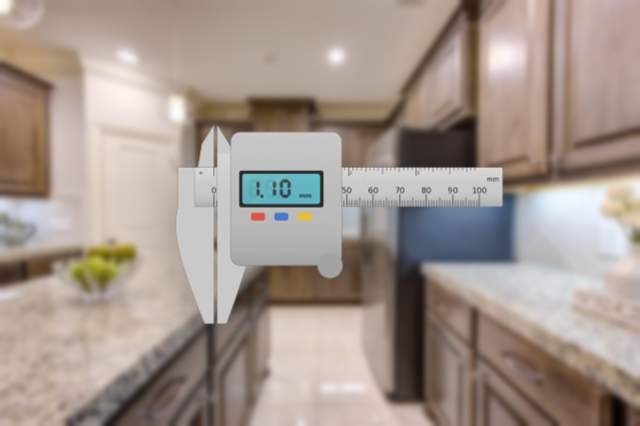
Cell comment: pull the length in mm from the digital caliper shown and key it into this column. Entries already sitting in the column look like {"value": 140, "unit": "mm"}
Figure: {"value": 1.10, "unit": "mm"}
